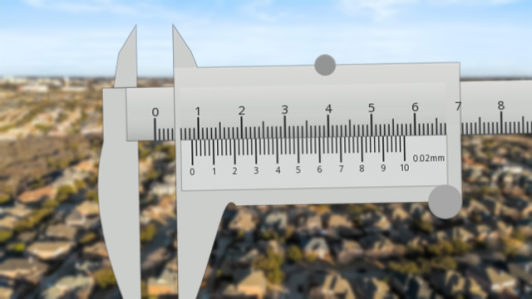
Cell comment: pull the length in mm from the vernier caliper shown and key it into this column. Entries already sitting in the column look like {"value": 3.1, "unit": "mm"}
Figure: {"value": 8.5, "unit": "mm"}
